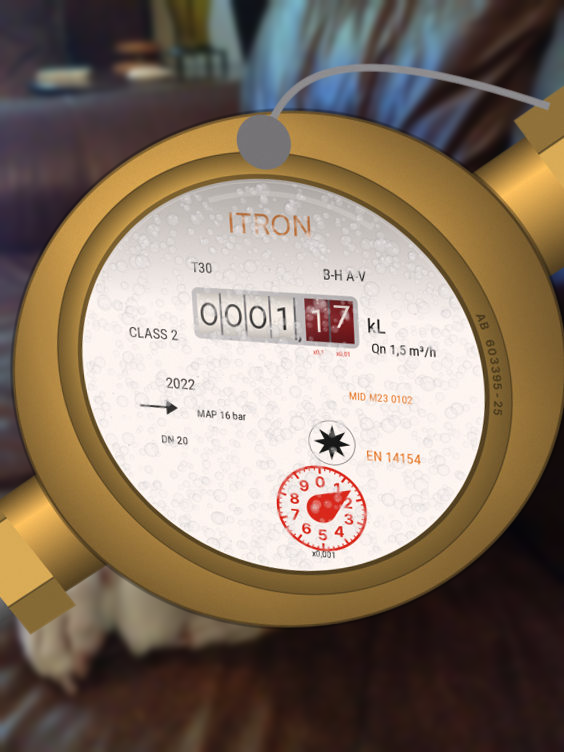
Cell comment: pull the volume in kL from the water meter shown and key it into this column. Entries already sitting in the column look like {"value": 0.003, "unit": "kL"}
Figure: {"value": 1.171, "unit": "kL"}
